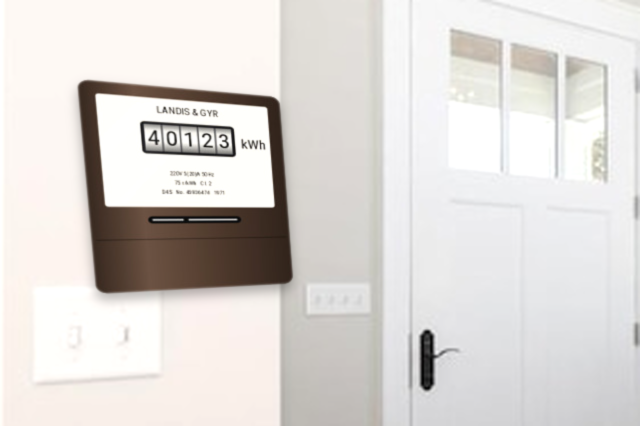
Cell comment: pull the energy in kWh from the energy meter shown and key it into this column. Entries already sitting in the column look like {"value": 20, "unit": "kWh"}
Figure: {"value": 40123, "unit": "kWh"}
